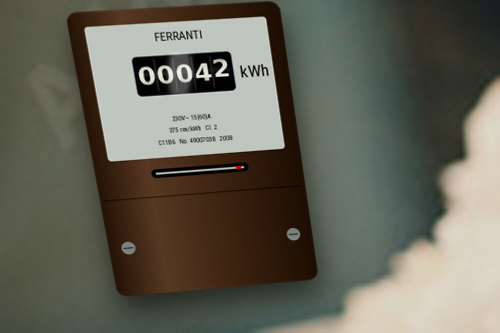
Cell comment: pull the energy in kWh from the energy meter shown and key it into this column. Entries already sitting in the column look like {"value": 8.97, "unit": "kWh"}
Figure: {"value": 42, "unit": "kWh"}
